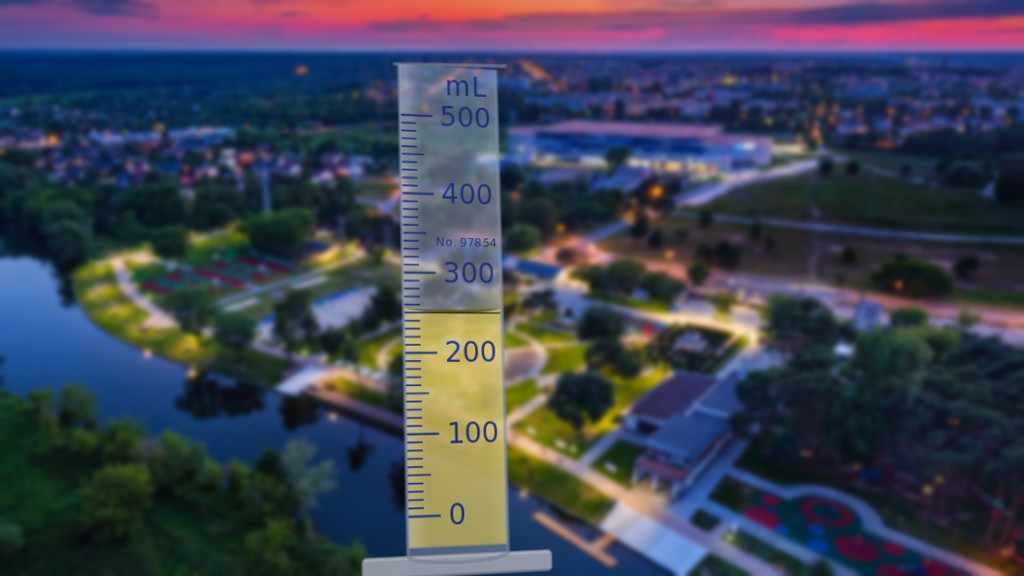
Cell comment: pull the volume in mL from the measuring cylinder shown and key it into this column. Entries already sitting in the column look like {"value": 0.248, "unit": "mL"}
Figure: {"value": 250, "unit": "mL"}
